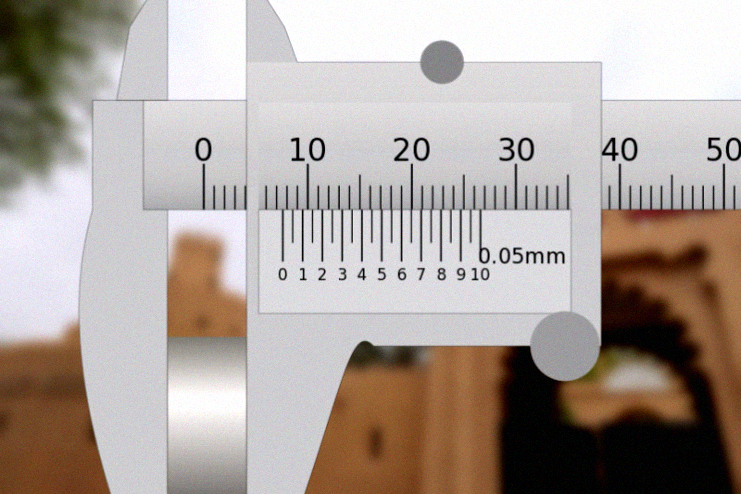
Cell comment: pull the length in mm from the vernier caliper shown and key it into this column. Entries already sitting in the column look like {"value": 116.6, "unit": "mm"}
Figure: {"value": 7.6, "unit": "mm"}
